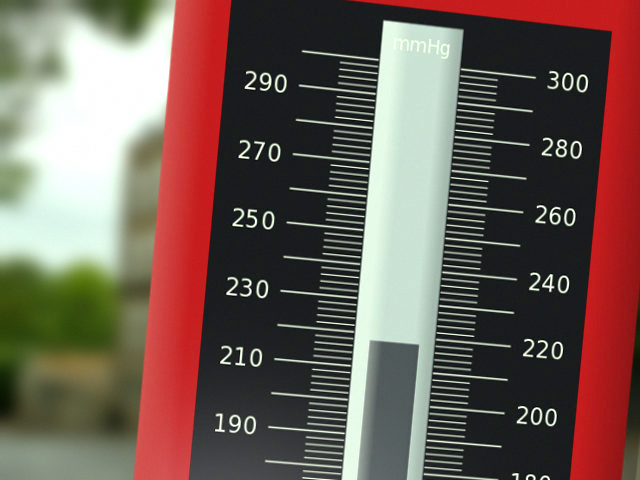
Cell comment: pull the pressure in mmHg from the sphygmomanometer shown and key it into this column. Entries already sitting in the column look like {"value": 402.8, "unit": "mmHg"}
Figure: {"value": 218, "unit": "mmHg"}
